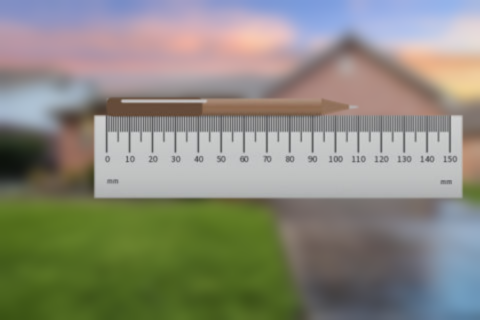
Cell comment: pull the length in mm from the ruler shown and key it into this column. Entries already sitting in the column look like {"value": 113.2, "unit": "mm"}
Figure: {"value": 110, "unit": "mm"}
